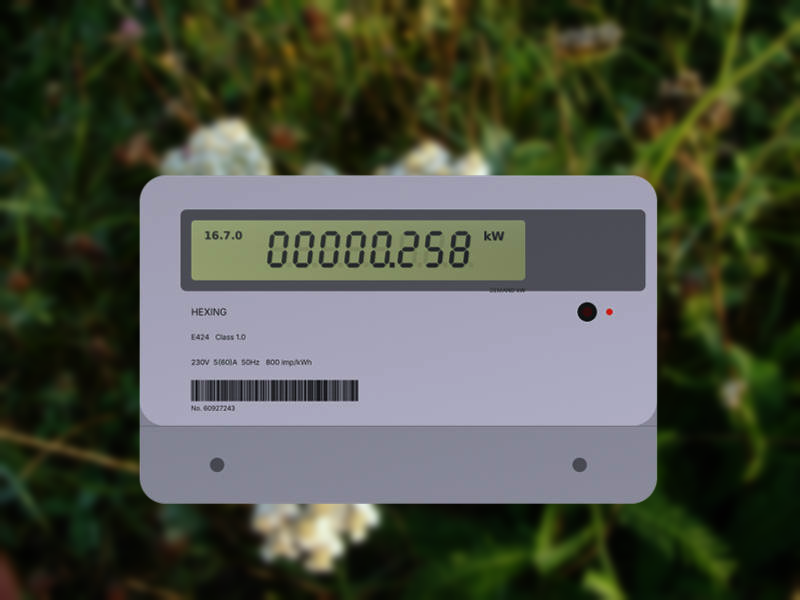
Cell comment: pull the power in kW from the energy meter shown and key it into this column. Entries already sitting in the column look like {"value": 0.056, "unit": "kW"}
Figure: {"value": 0.258, "unit": "kW"}
